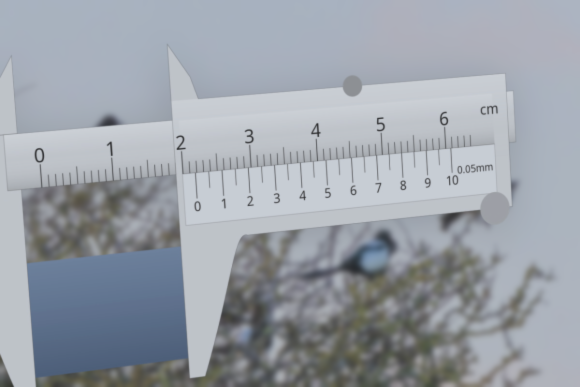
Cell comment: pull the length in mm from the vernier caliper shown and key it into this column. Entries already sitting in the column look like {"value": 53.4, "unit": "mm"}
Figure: {"value": 21.8, "unit": "mm"}
